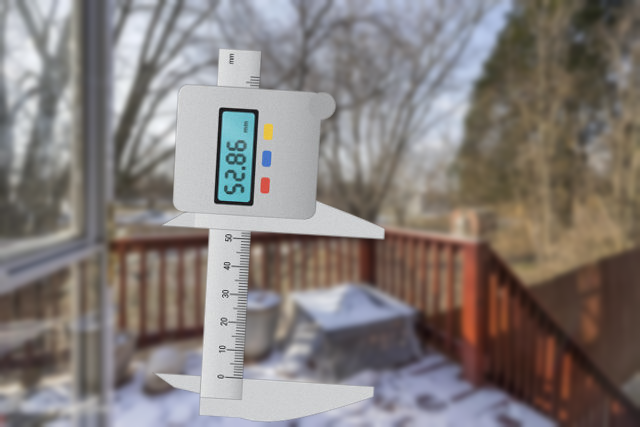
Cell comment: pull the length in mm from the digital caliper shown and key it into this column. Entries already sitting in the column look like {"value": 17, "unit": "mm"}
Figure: {"value": 52.86, "unit": "mm"}
